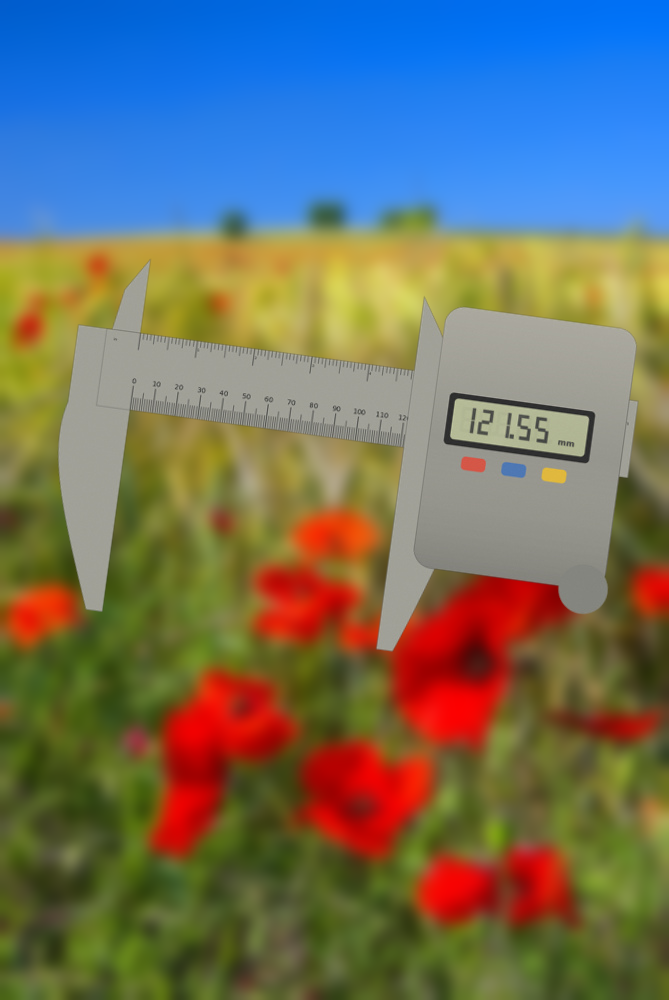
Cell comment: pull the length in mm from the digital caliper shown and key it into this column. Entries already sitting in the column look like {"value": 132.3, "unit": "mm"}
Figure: {"value": 121.55, "unit": "mm"}
